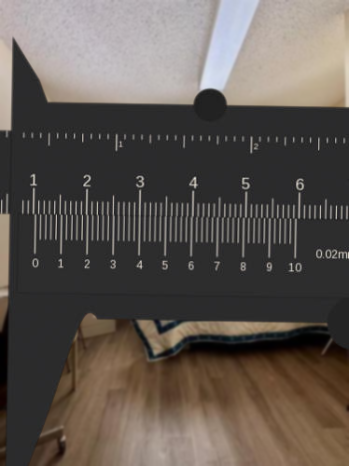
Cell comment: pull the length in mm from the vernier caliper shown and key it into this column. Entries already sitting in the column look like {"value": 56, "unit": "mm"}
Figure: {"value": 10.4, "unit": "mm"}
